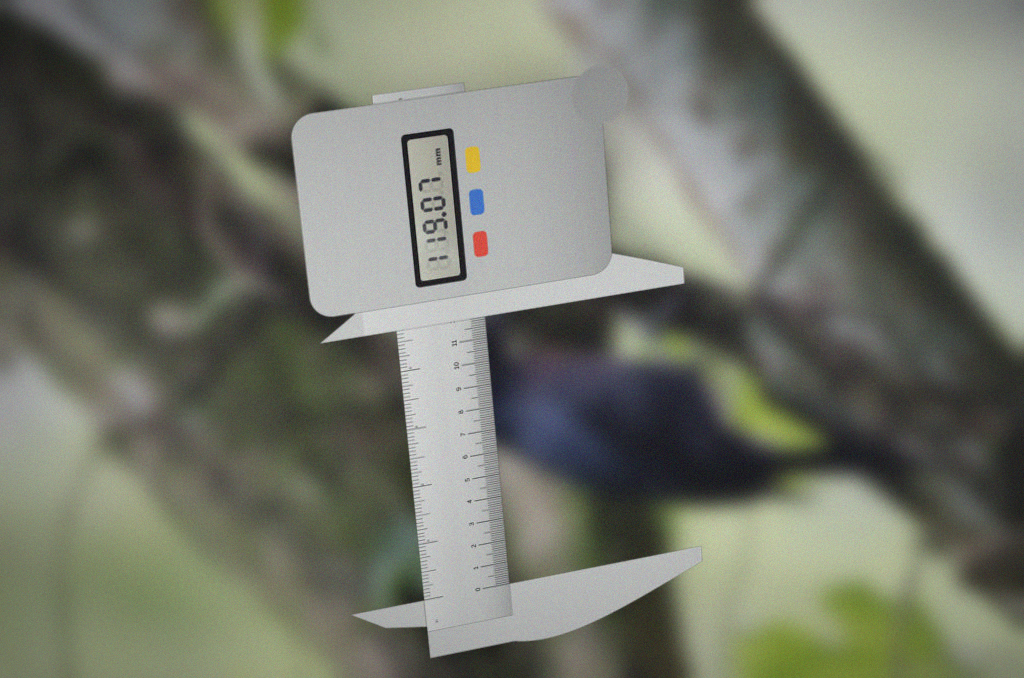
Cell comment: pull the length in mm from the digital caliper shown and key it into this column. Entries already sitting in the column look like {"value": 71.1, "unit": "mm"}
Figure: {"value": 119.07, "unit": "mm"}
